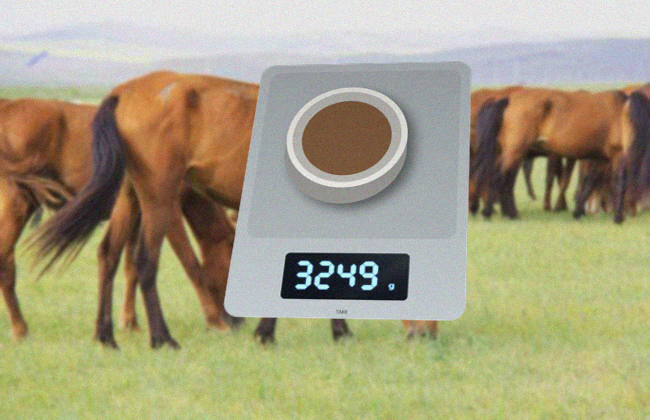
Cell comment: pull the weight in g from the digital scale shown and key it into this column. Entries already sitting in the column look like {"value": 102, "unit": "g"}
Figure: {"value": 3249, "unit": "g"}
